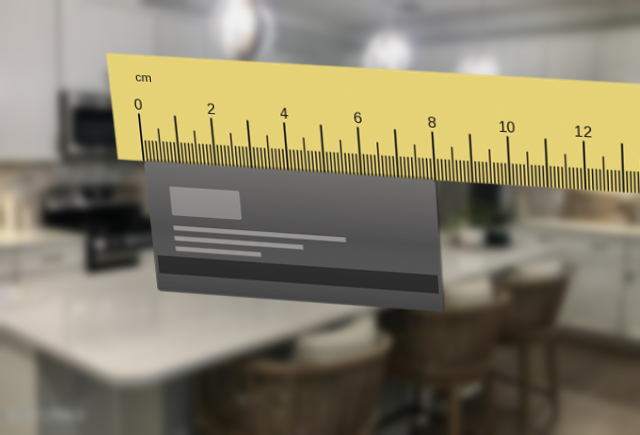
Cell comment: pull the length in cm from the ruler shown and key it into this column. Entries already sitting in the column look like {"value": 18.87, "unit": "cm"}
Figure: {"value": 8, "unit": "cm"}
